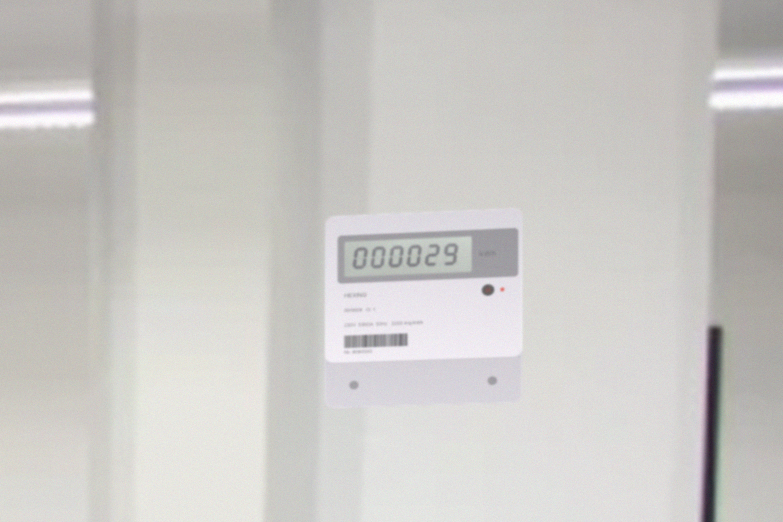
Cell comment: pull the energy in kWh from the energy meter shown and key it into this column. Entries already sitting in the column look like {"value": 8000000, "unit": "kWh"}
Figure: {"value": 29, "unit": "kWh"}
